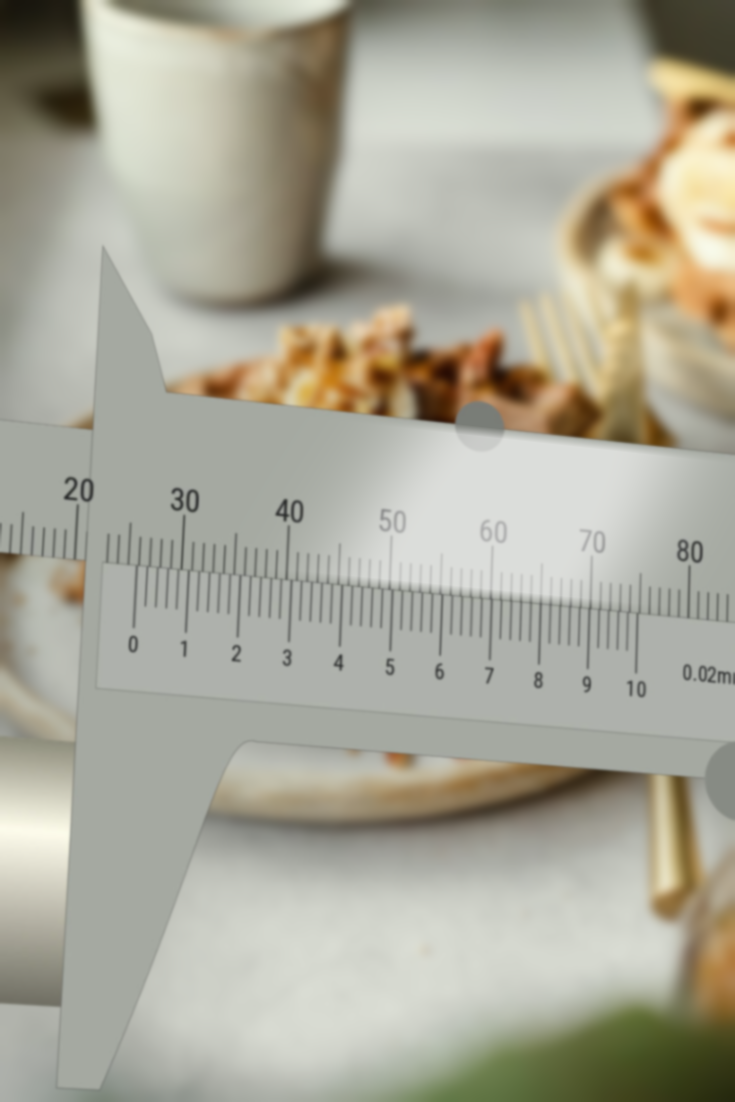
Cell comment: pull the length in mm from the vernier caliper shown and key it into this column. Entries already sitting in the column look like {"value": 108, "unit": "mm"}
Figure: {"value": 25.8, "unit": "mm"}
